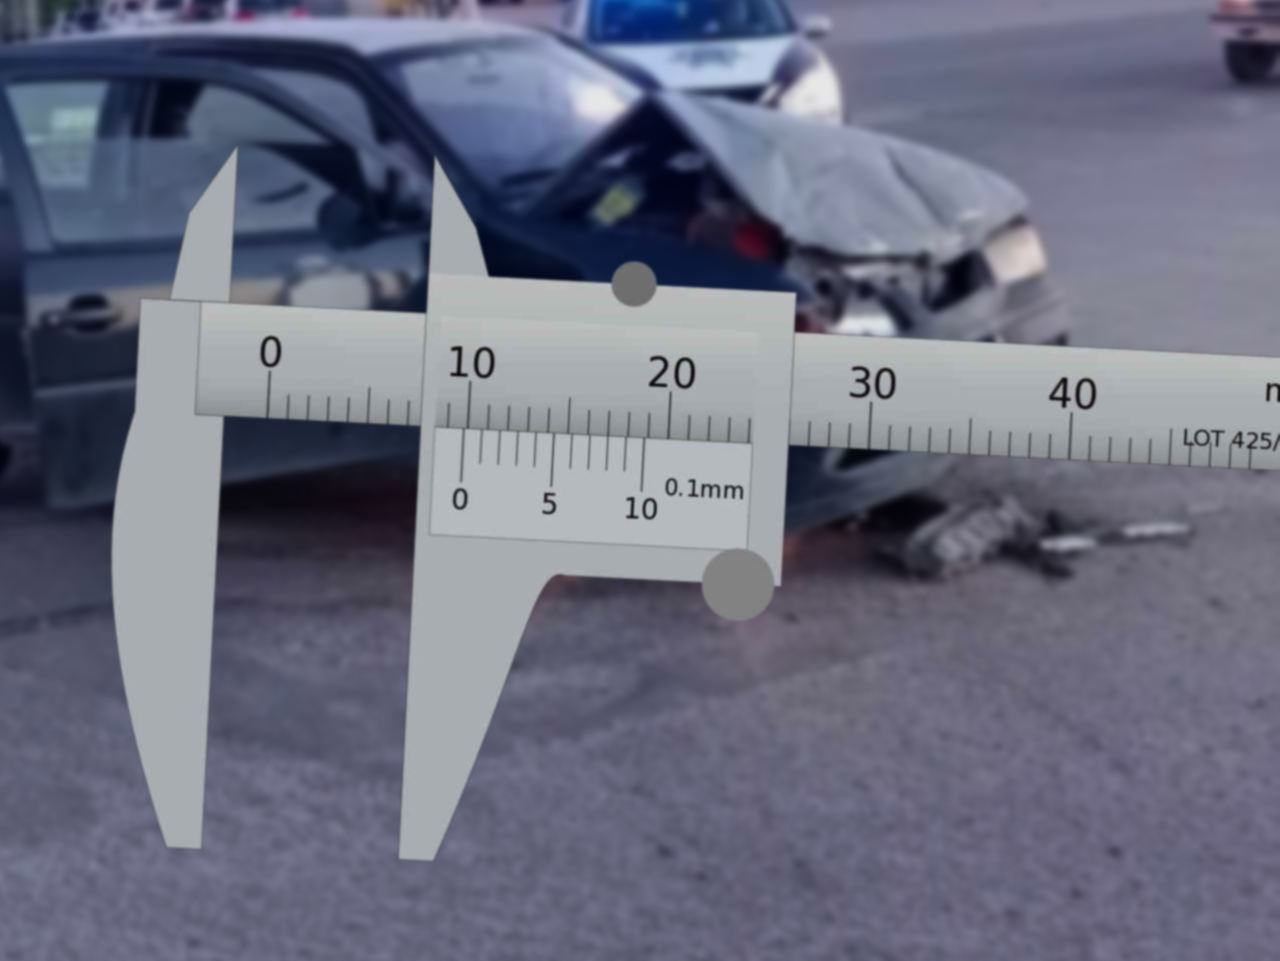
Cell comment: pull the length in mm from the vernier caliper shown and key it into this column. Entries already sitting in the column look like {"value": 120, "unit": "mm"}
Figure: {"value": 9.8, "unit": "mm"}
